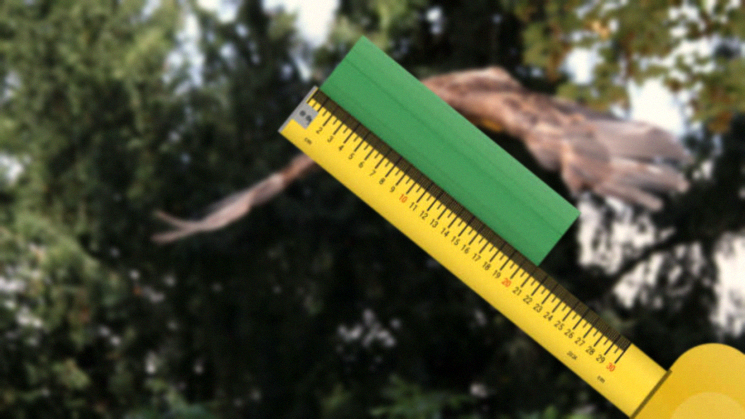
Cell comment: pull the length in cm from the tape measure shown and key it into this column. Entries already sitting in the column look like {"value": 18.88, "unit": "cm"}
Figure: {"value": 21, "unit": "cm"}
